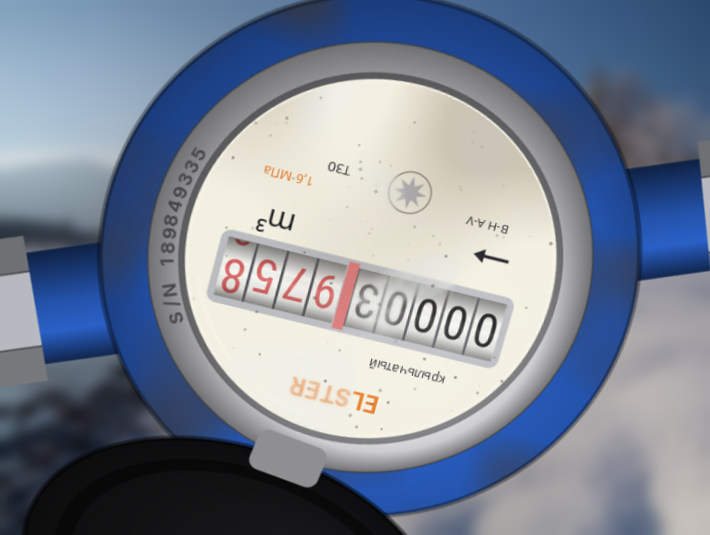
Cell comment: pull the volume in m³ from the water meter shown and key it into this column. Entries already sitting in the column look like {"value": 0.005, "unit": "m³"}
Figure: {"value": 3.9758, "unit": "m³"}
